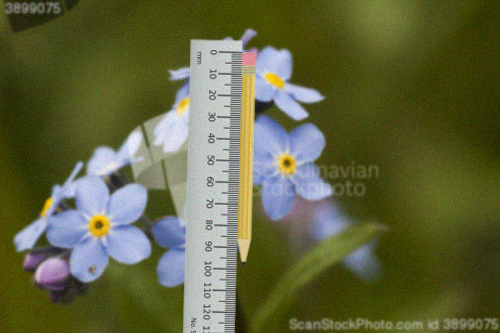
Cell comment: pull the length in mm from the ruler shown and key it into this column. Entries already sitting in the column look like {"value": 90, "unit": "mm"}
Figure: {"value": 100, "unit": "mm"}
